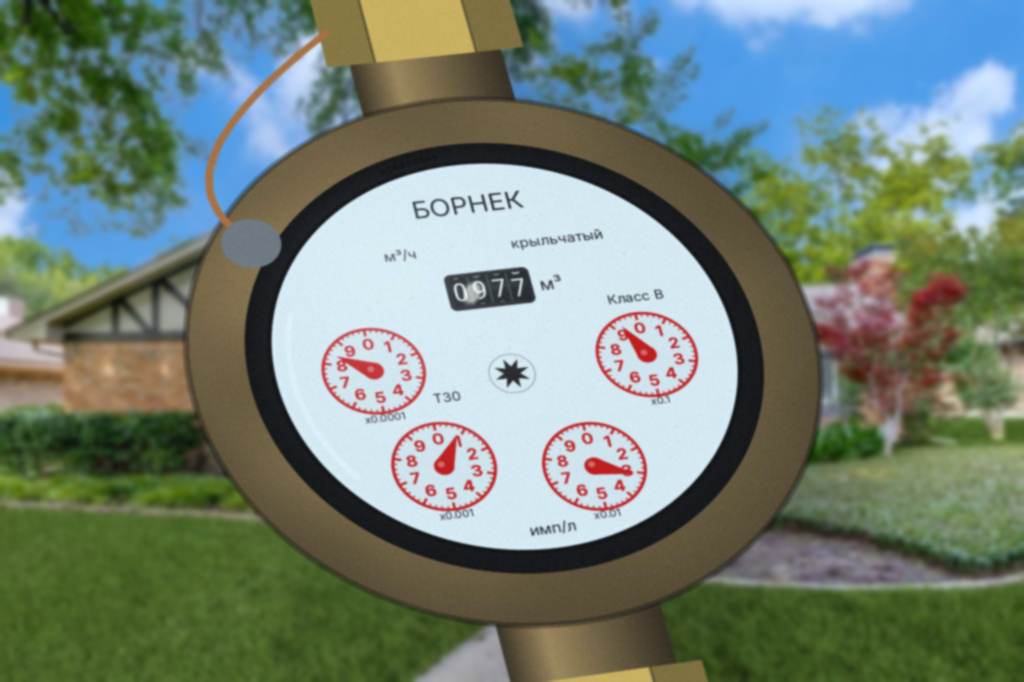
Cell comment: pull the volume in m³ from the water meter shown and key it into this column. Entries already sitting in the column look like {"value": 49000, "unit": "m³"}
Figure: {"value": 976.9308, "unit": "m³"}
